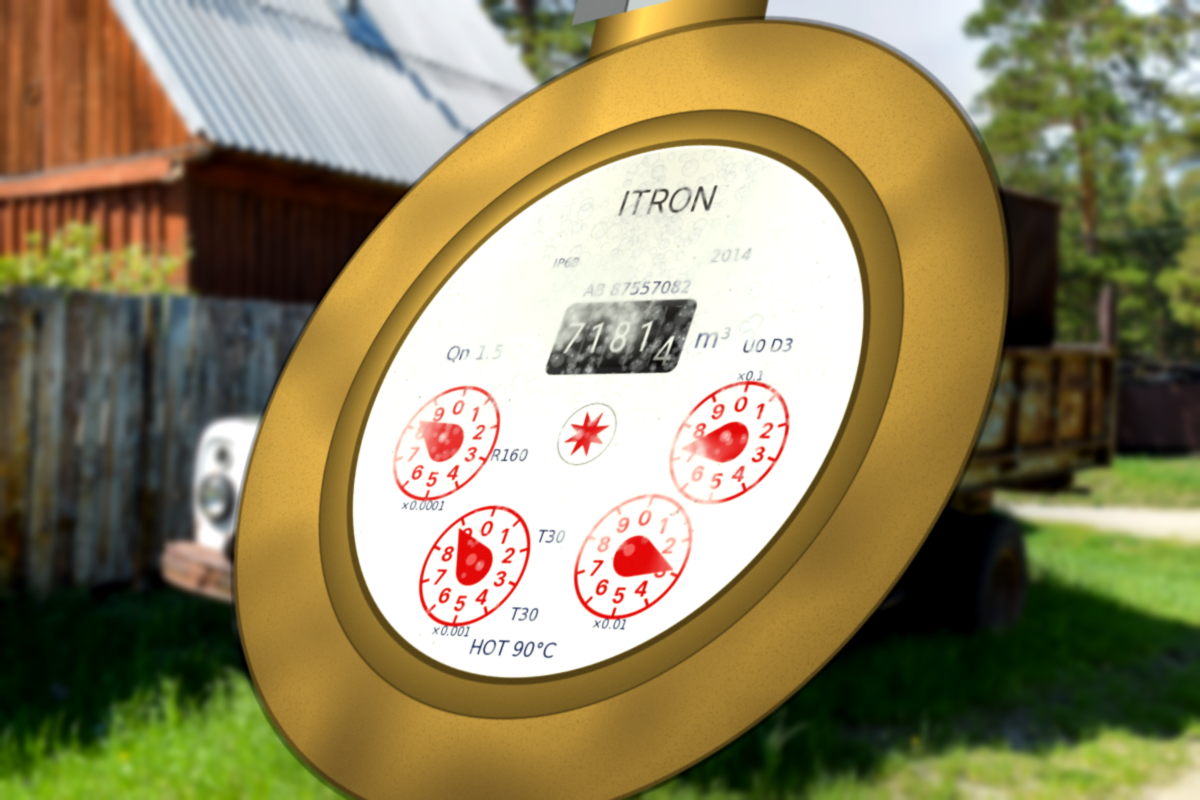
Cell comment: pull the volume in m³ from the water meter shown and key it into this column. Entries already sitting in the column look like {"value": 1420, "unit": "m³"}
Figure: {"value": 71813.7288, "unit": "m³"}
